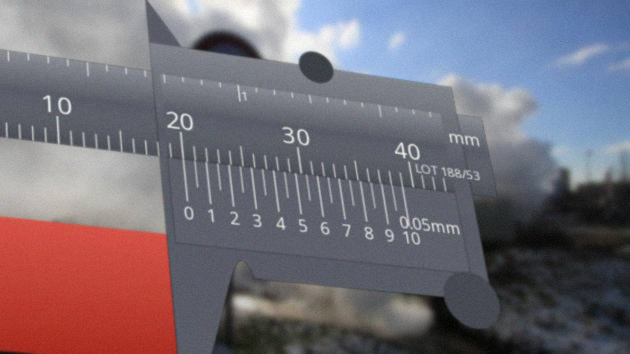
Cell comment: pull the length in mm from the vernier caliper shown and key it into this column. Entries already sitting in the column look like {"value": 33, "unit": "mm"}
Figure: {"value": 20.0, "unit": "mm"}
